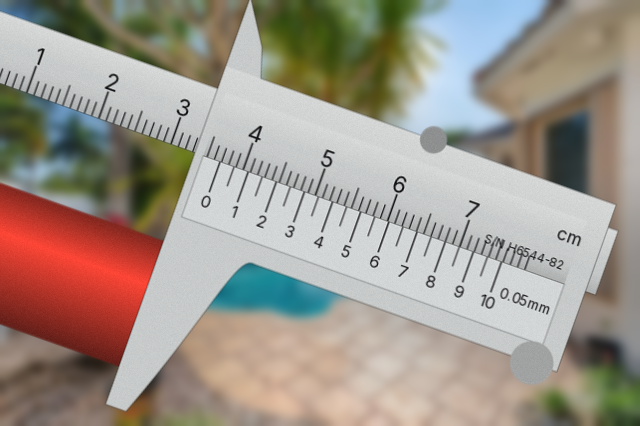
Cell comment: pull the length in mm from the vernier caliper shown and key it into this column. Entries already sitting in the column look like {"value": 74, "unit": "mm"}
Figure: {"value": 36.8, "unit": "mm"}
